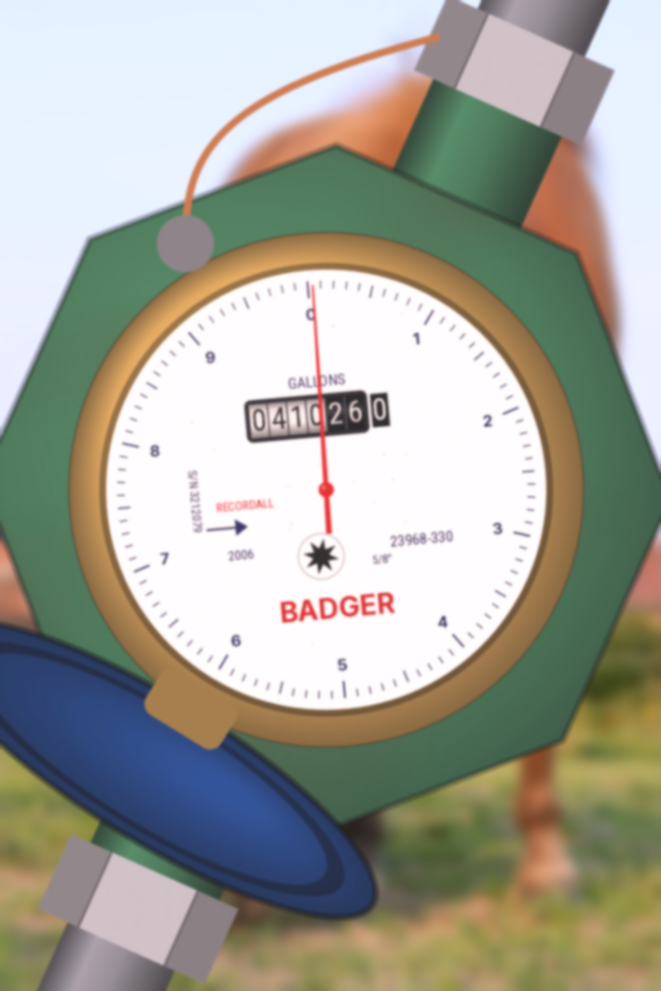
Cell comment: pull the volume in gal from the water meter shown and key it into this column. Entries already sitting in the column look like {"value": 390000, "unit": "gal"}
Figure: {"value": 410260.0, "unit": "gal"}
